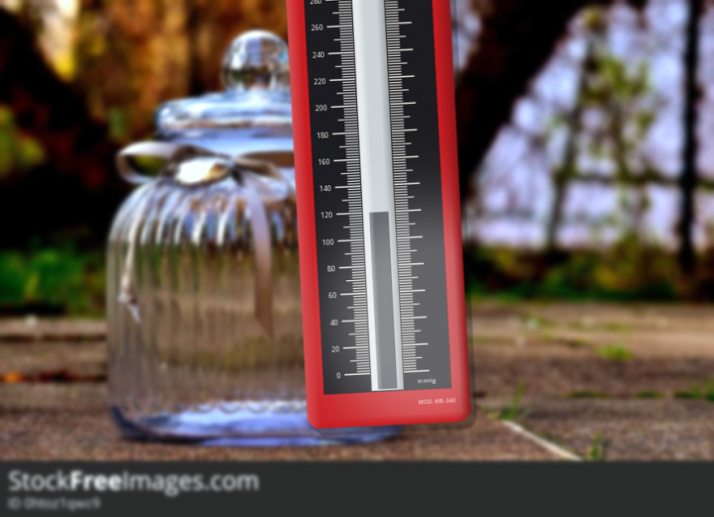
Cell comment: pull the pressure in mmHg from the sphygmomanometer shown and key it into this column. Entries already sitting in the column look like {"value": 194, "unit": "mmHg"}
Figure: {"value": 120, "unit": "mmHg"}
